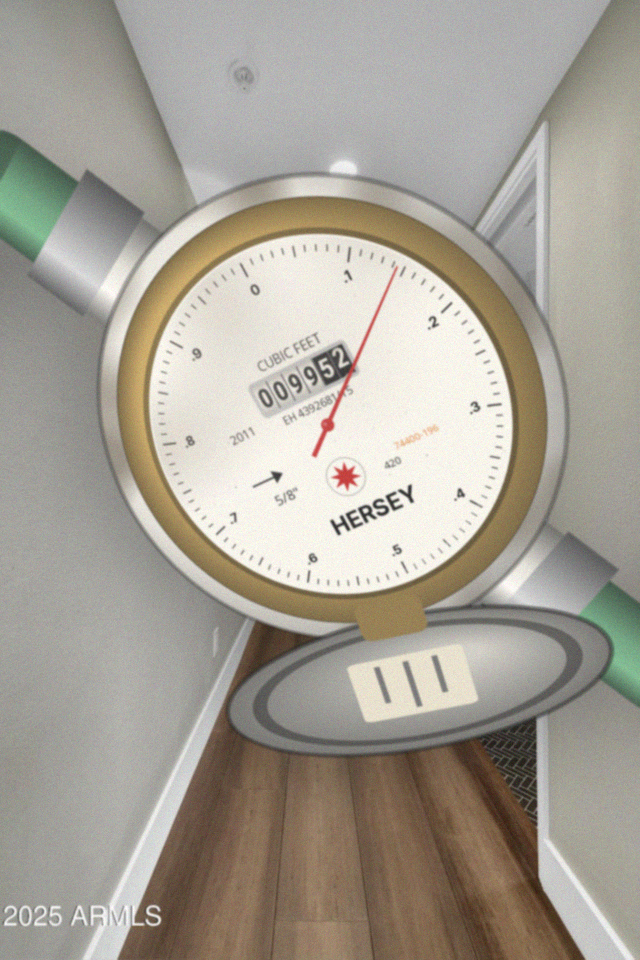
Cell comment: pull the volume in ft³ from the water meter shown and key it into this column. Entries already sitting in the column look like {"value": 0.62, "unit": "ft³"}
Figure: {"value": 9952.14, "unit": "ft³"}
